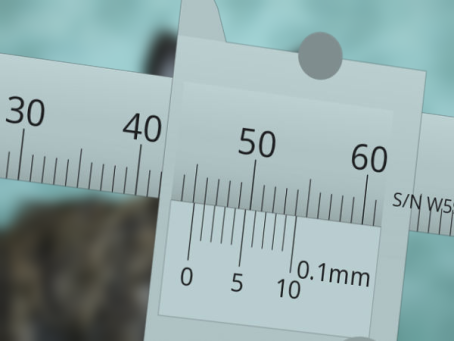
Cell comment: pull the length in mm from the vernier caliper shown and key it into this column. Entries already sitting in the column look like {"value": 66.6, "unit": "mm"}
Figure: {"value": 45.1, "unit": "mm"}
